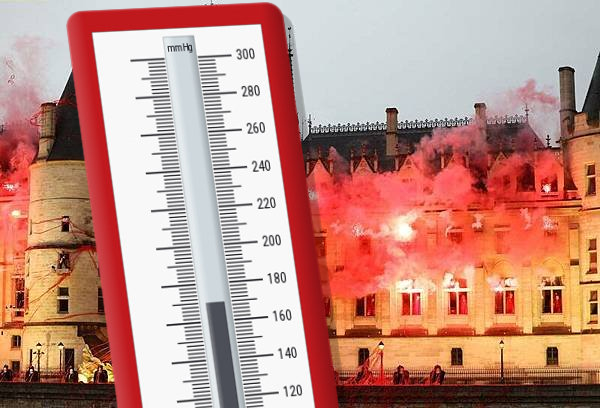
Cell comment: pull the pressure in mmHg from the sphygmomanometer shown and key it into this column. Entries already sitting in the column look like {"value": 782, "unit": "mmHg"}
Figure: {"value": 170, "unit": "mmHg"}
